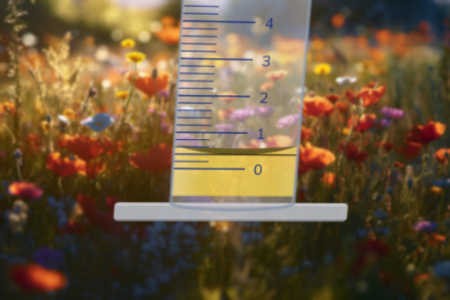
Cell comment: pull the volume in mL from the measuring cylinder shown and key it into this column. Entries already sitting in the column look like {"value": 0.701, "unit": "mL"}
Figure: {"value": 0.4, "unit": "mL"}
